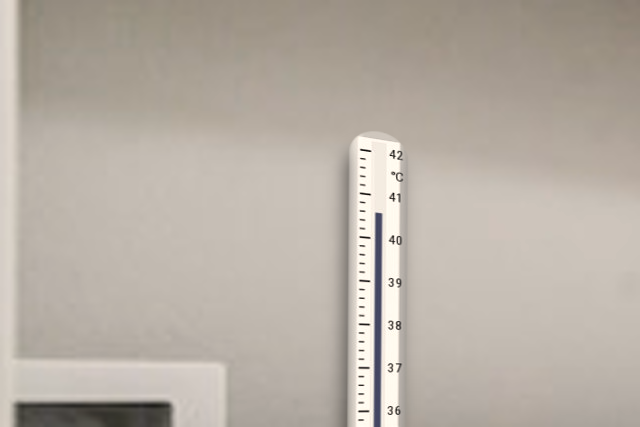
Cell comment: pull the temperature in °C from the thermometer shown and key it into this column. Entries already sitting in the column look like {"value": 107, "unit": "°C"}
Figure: {"value": 40.6, "unit": "°C"}
